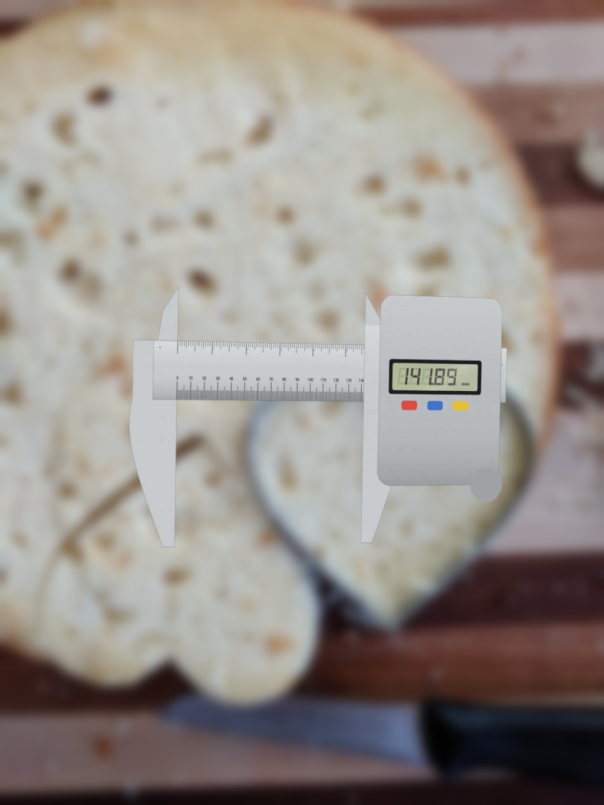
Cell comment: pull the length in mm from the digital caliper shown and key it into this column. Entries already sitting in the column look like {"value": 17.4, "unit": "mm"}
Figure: {"value": 141.89, "unit": "mm"}
